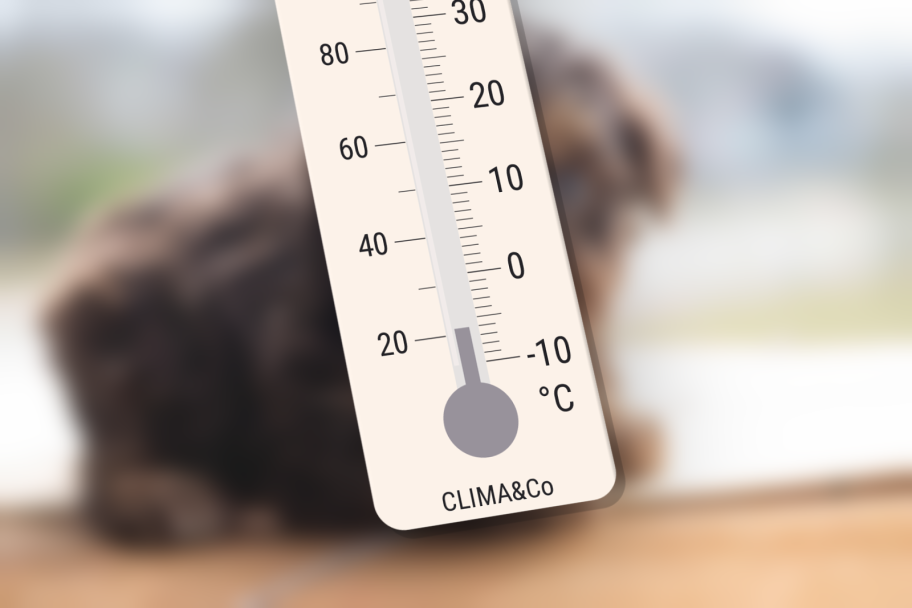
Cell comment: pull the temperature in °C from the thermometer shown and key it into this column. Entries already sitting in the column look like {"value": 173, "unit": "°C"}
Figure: {"value": -6, "unit": "°C"}
